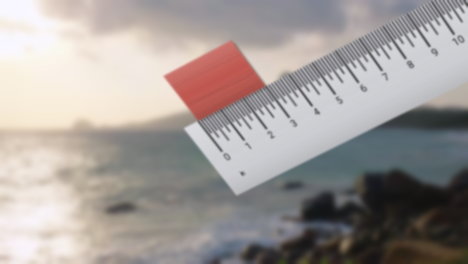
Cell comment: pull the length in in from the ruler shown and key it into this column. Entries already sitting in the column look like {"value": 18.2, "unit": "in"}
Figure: {"value": 3, "unit": "in"}
